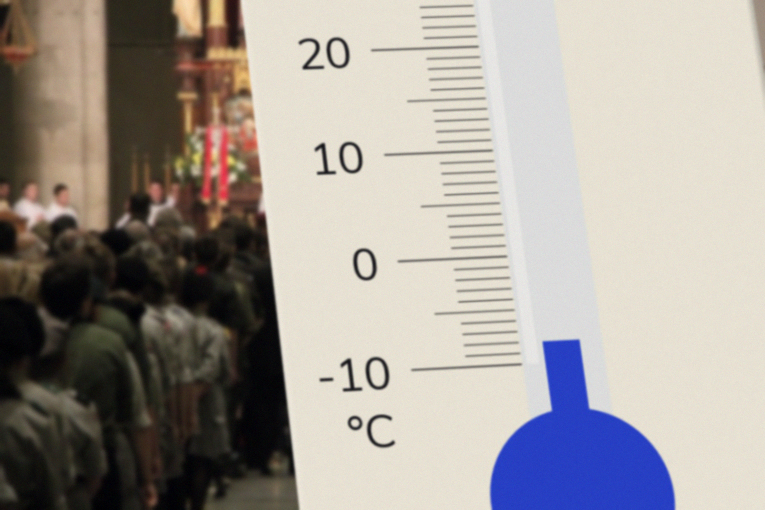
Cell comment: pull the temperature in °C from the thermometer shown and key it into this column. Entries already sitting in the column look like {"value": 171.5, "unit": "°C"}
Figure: {"value": -8, "unit": "°C"}
